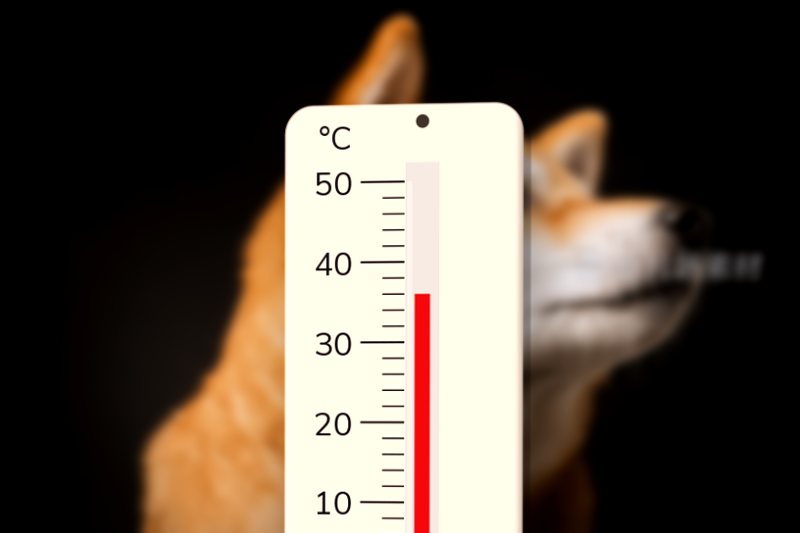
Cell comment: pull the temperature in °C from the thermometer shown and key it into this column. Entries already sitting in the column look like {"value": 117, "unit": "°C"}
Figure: {"value": 36, "unit": "°C"}
